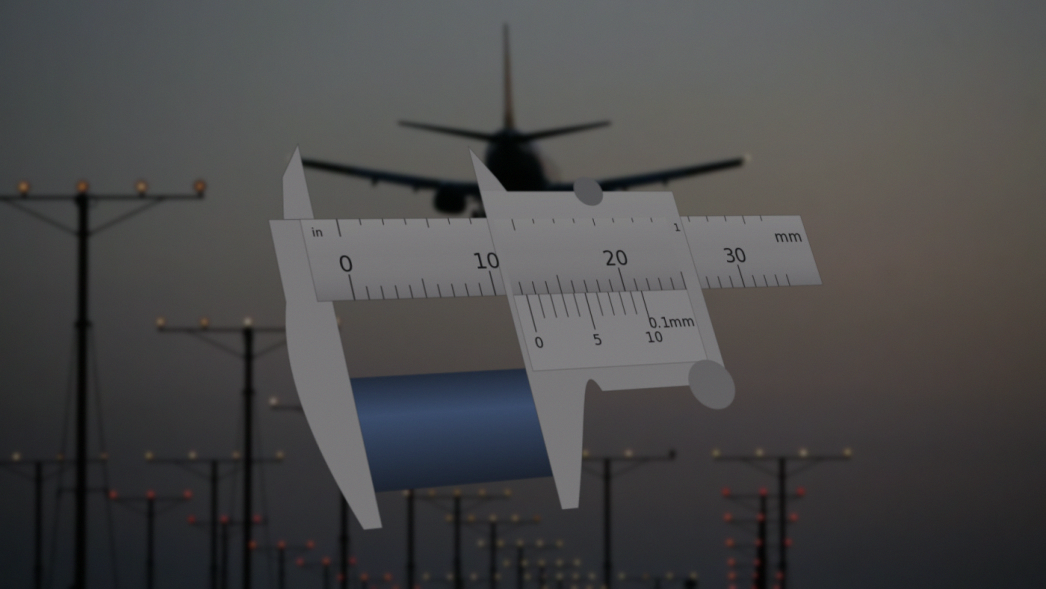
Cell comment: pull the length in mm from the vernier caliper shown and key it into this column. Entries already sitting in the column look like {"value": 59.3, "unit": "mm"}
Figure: {"value": 12.3, "unit": "mm"}
